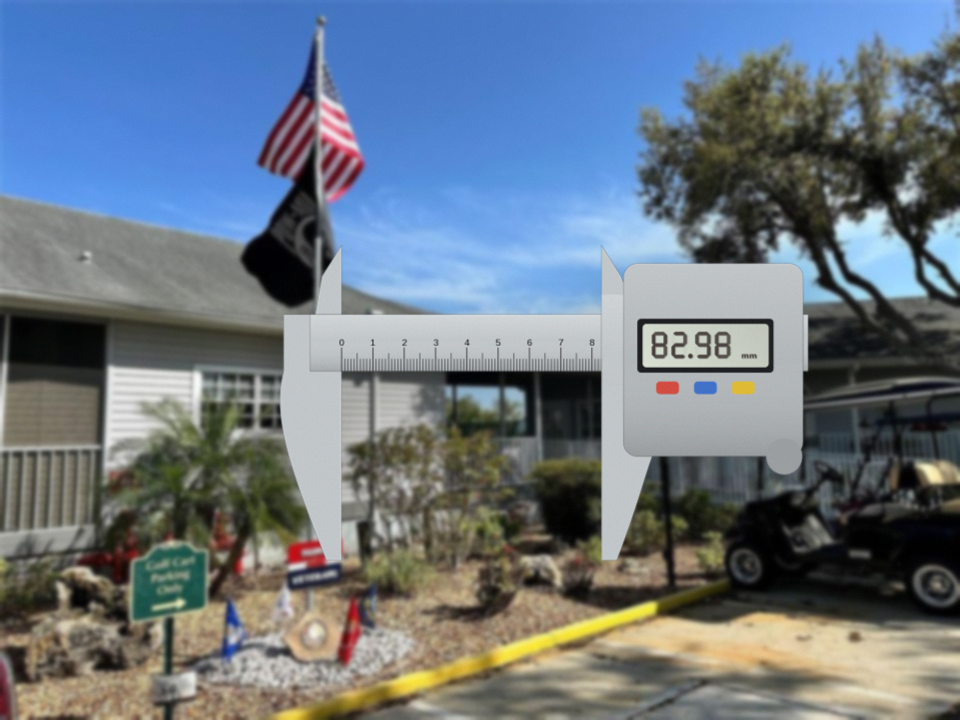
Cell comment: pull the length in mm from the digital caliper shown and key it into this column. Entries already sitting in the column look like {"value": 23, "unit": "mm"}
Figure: {"value": 82.98, "unit": "mm"}
